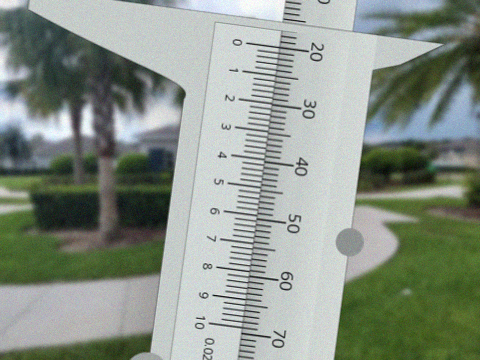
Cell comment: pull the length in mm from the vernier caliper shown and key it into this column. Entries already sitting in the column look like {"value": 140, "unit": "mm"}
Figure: {"value": 20.0, "unit": "mm"}
